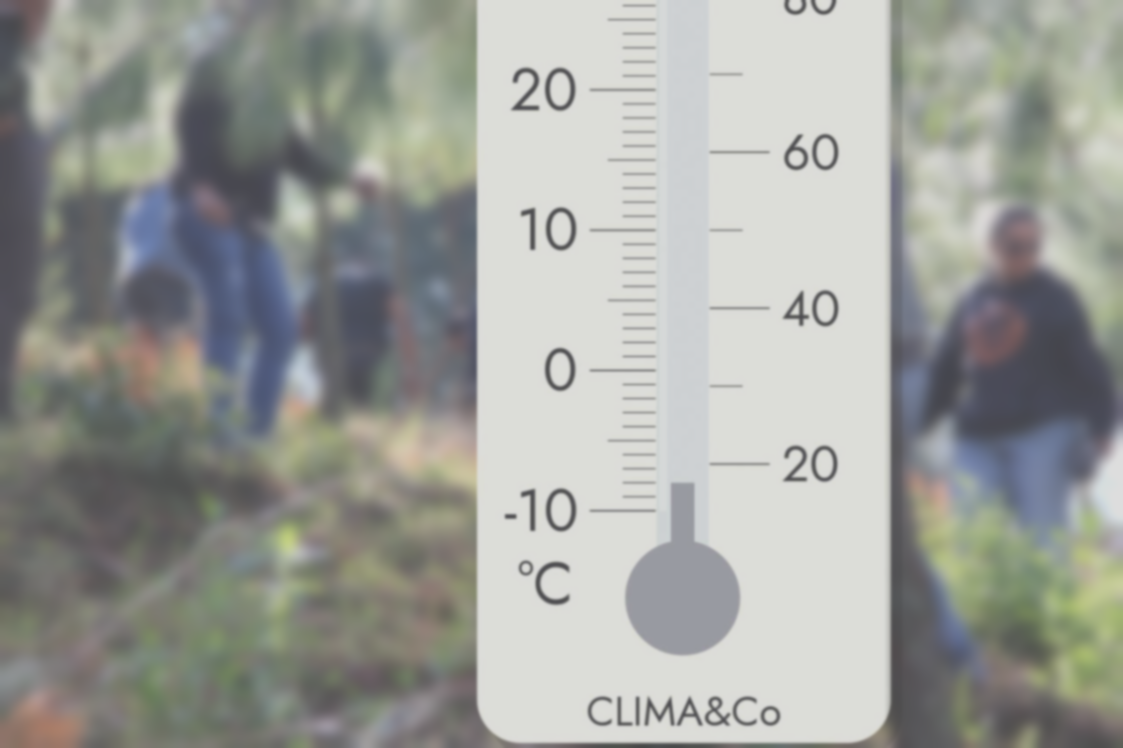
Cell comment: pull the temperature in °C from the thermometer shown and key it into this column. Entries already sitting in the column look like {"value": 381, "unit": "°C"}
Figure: {"value": -8, "unit": "°C"}
